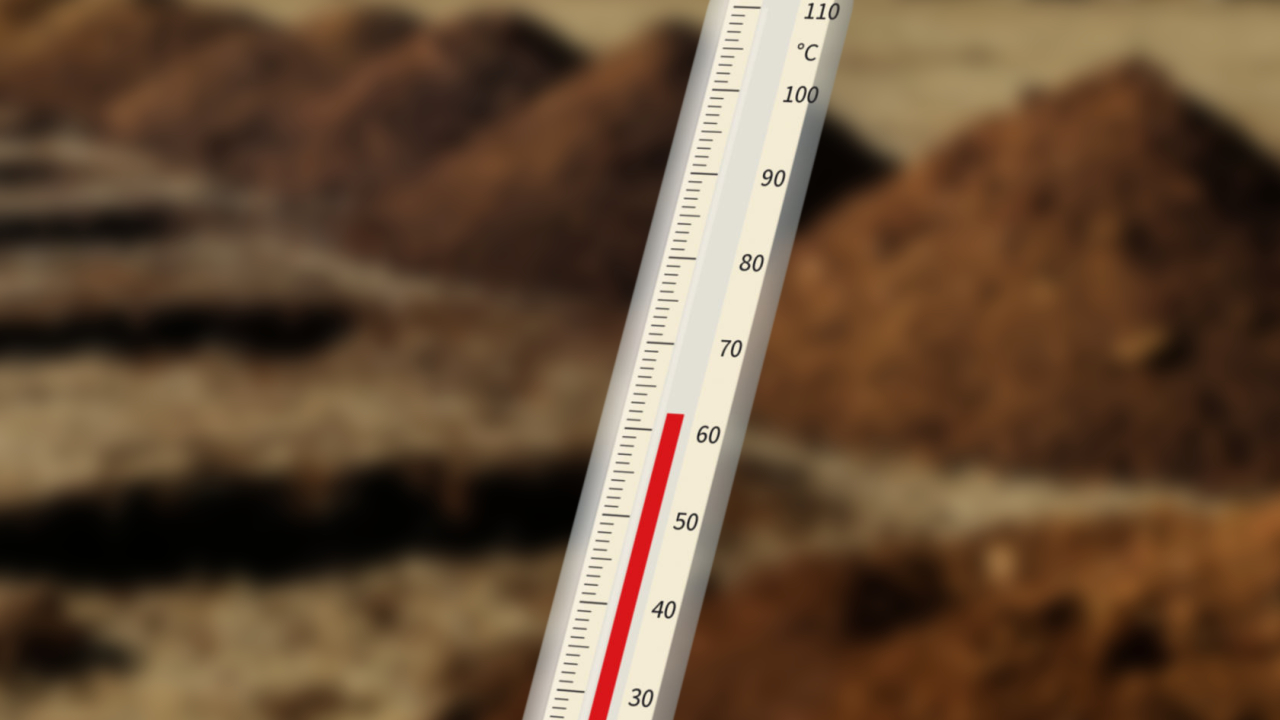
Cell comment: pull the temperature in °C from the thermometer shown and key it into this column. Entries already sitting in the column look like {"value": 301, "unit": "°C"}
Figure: {"value": 62, "unit": "°C"}
